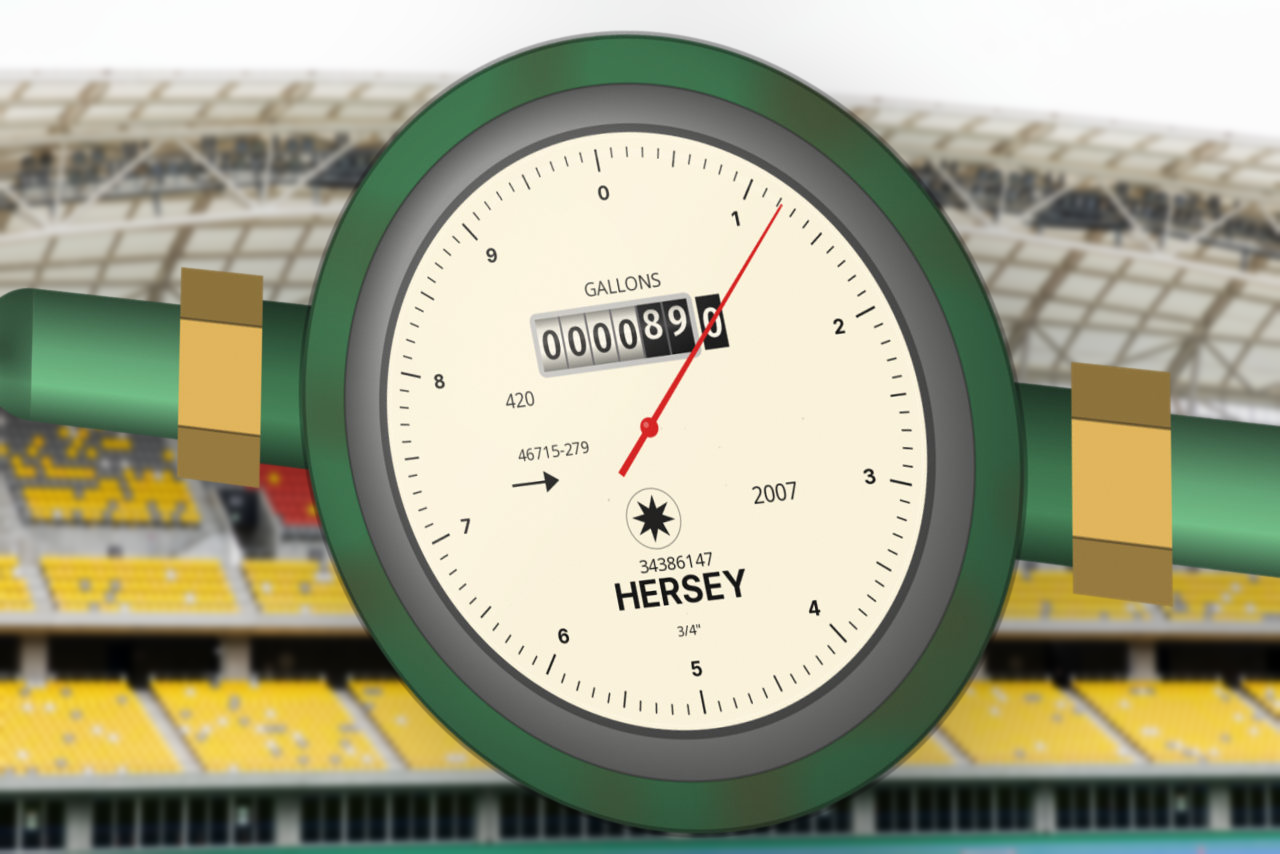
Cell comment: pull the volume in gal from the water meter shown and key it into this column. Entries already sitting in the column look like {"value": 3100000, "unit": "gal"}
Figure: {"value": 891.2, "unit": "gal"}
